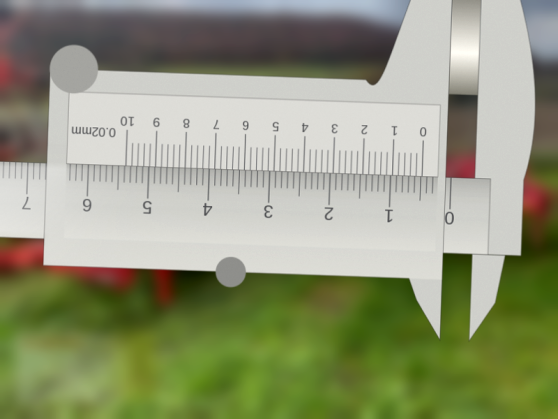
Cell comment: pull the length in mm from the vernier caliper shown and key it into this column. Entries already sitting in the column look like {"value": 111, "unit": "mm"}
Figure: {"value": 4.8, "unit": "mm"}
